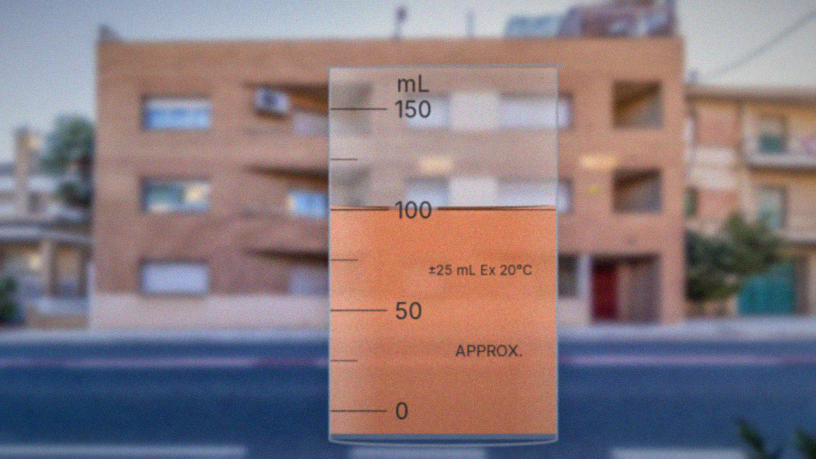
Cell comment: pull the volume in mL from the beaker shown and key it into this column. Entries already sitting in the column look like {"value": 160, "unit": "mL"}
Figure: {"value": 100, "unit": "mL"}
